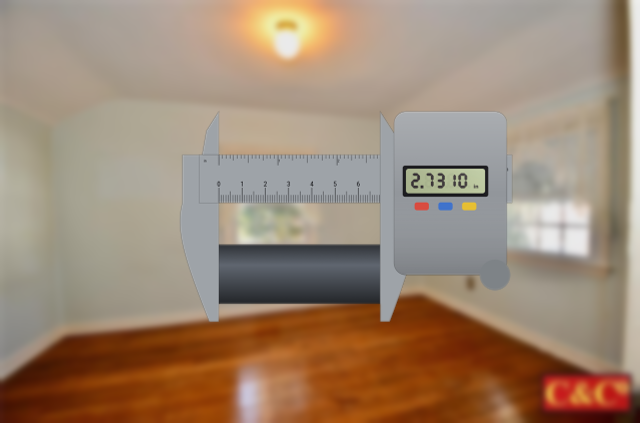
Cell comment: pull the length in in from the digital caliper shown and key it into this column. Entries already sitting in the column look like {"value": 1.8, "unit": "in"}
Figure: {"value": 2.7310, "unit": "in"}
